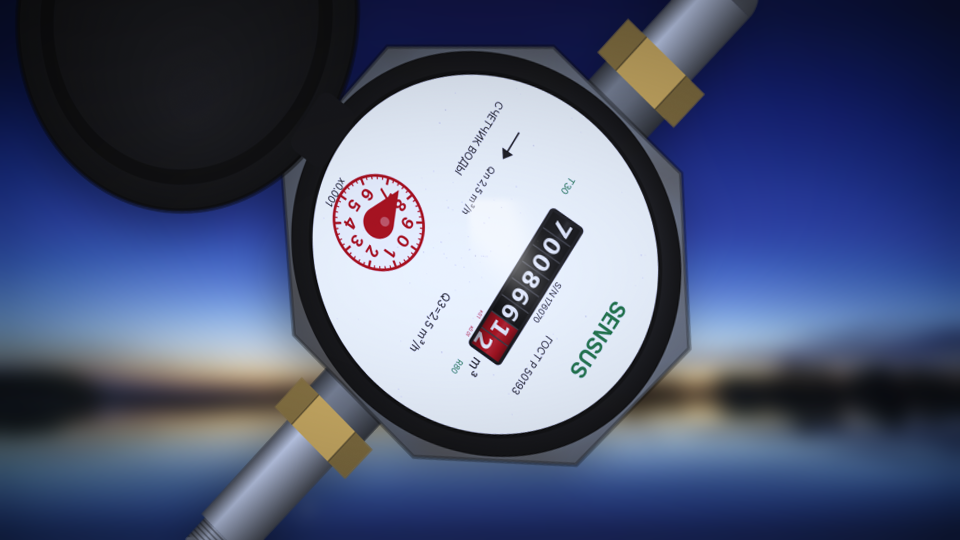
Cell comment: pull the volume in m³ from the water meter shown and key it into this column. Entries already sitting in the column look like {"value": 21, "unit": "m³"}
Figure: {"value": 700866.117, "unit": "m³"}
